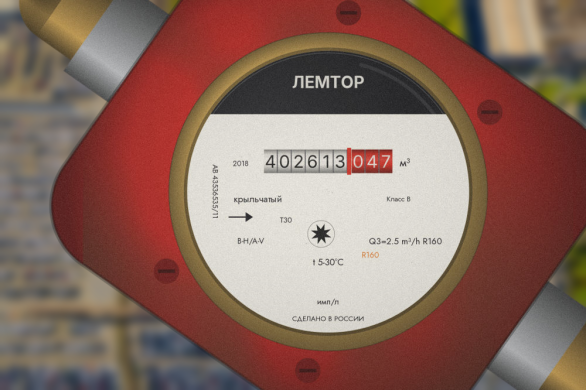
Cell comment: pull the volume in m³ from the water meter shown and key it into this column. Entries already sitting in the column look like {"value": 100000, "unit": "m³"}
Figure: {"value": 402613.047, "unit": "m³"}
